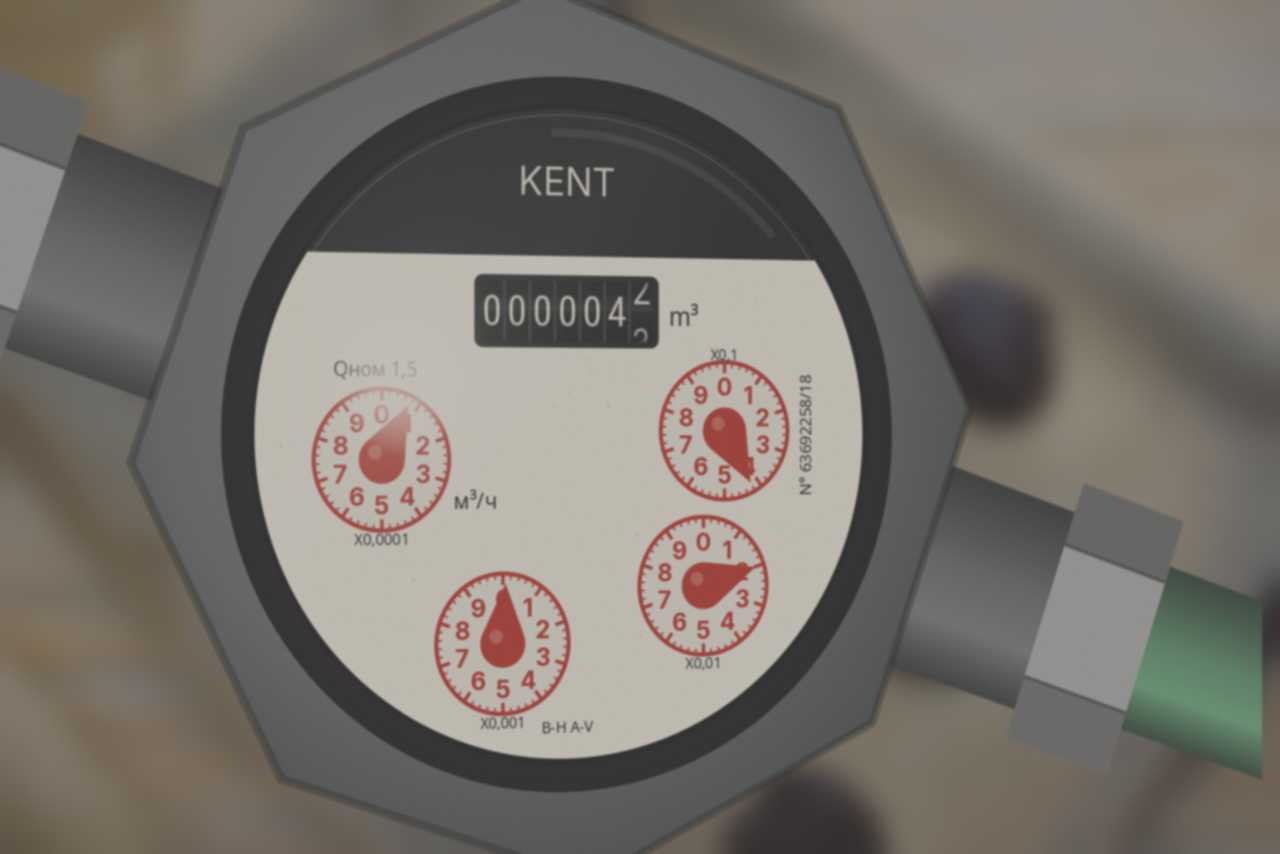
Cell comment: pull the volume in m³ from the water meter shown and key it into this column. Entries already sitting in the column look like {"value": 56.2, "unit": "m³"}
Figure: {"value": 42.4200, "unit": "m³"}
